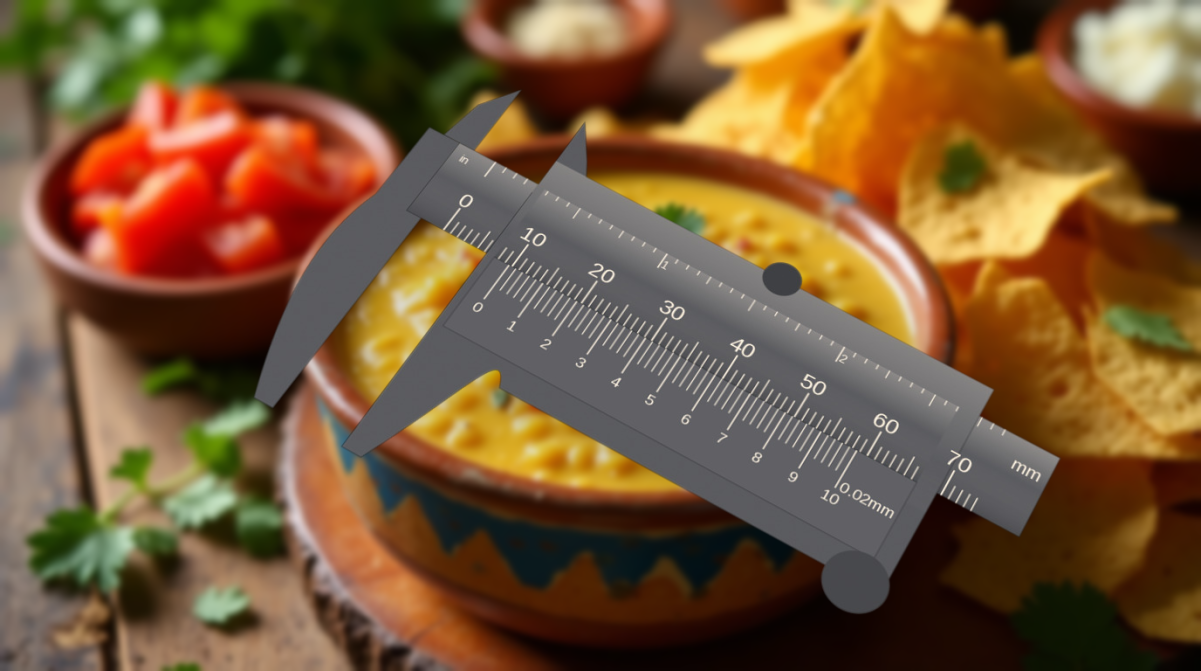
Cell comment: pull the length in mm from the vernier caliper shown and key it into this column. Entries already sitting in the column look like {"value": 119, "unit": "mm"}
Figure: {"value": 9.6, "unit": "mm"}
